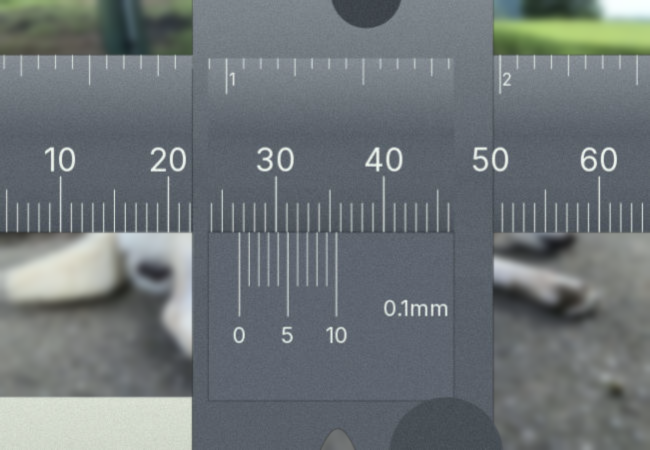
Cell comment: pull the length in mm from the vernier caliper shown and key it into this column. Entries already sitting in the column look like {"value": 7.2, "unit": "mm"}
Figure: {"value": 26.6, "unit": "mm"}
